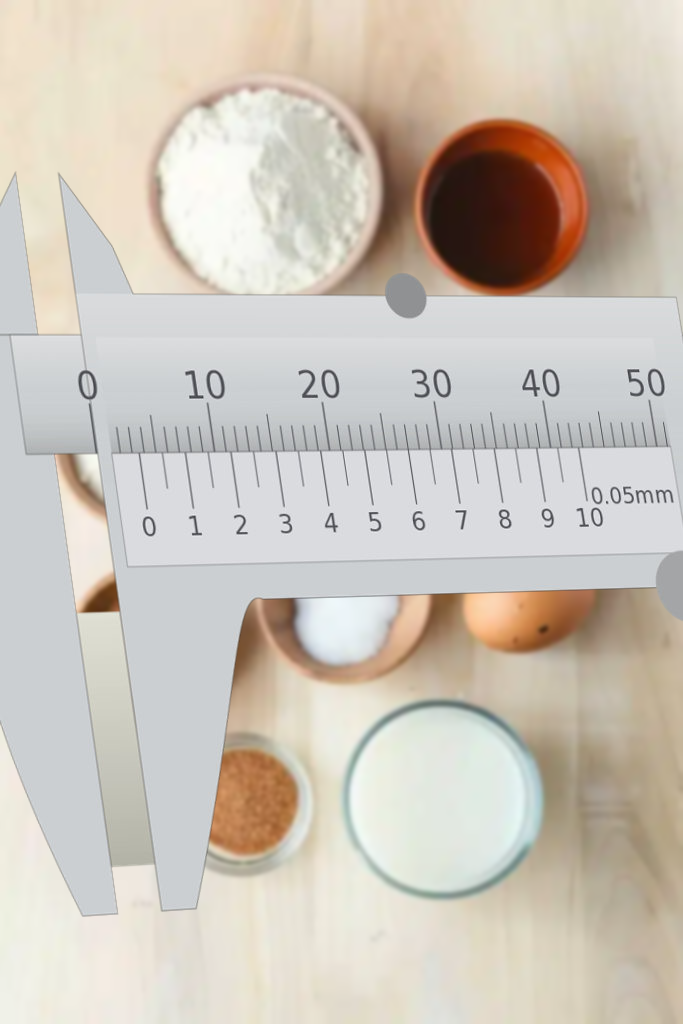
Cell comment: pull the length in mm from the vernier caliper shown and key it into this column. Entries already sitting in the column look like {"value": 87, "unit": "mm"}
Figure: {"value": 3.6, "unit": "mm"}
